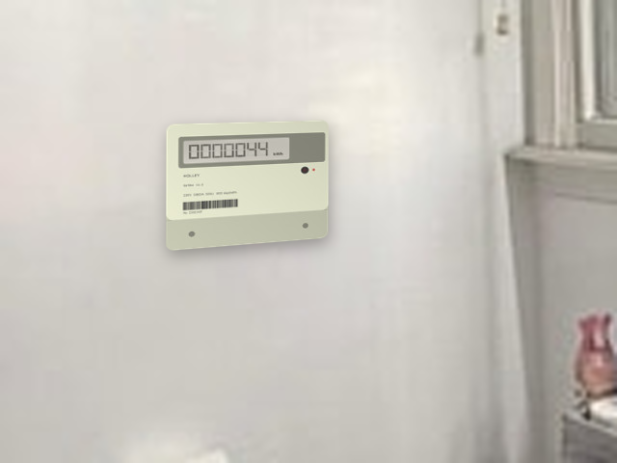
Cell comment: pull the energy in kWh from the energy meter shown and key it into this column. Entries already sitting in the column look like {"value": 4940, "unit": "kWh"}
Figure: {"value": 44, "unit": "kWh"}
